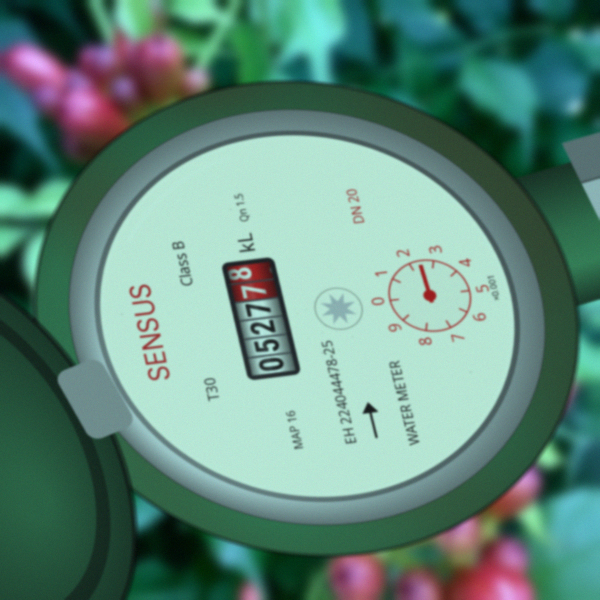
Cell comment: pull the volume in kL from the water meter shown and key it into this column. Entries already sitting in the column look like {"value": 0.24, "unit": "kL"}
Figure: {"value": 527.782, "unit": "kL"}
